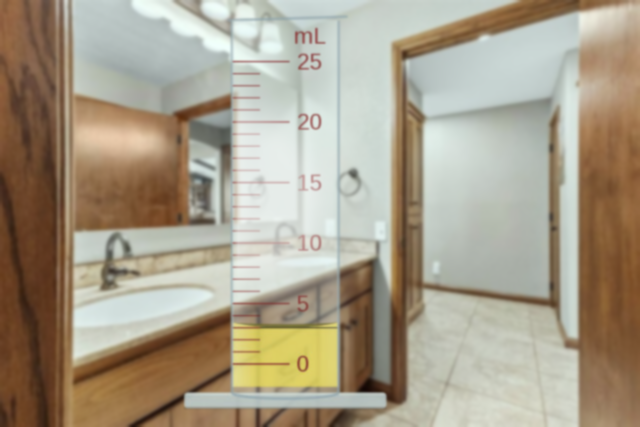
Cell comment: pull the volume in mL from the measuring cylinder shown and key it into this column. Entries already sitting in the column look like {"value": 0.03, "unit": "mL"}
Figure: {"value": 3, "unit": "mL"}
